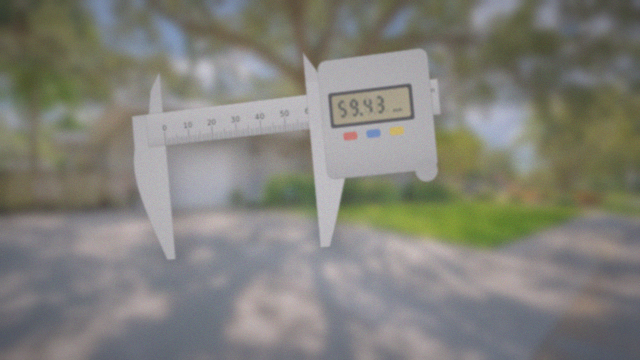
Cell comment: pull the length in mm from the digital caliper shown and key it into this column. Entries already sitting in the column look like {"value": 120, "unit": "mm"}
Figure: {"value": 59.43, "unit": "mm"}
